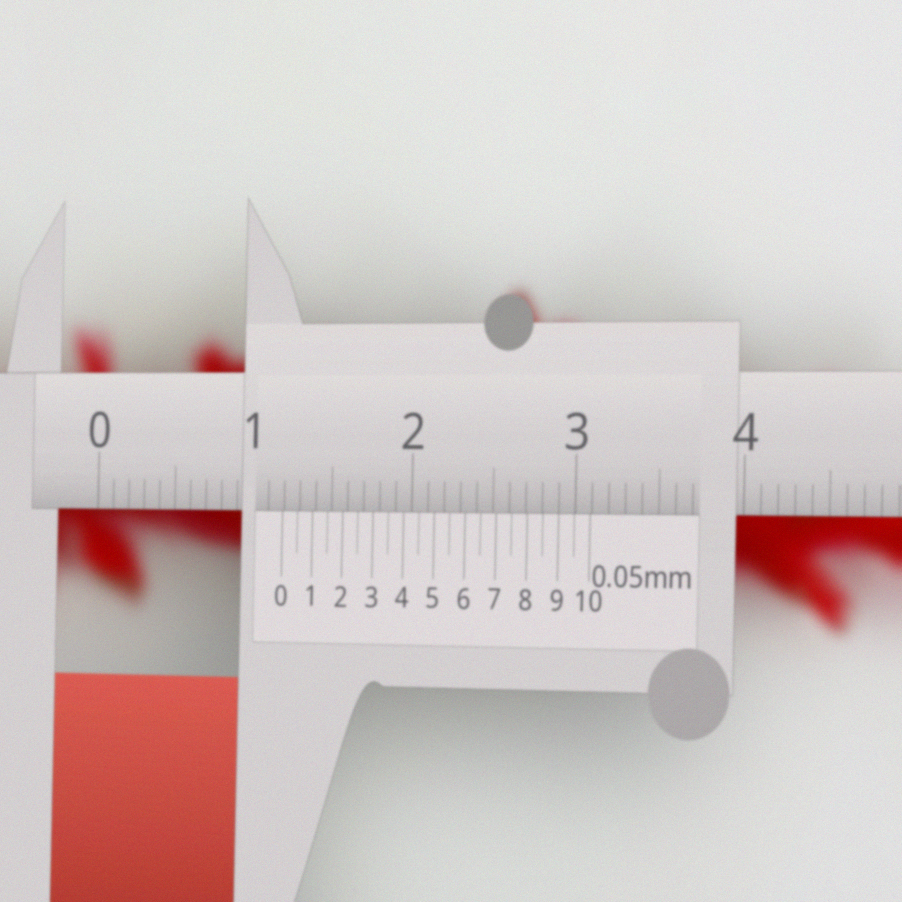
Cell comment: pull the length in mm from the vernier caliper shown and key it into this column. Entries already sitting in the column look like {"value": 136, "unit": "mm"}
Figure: {"value": 11.9, "unit": "mm"}
